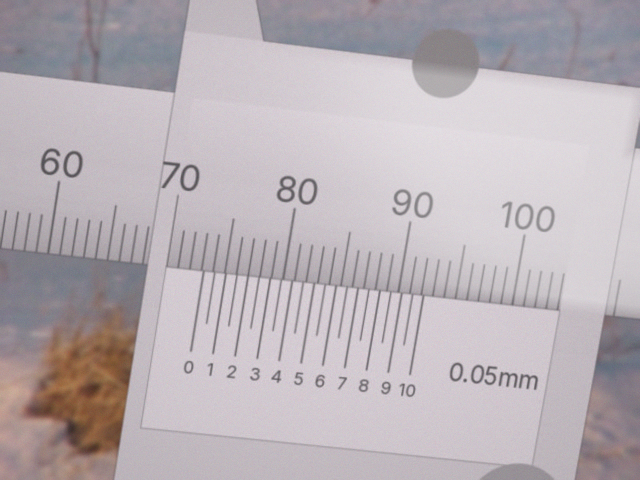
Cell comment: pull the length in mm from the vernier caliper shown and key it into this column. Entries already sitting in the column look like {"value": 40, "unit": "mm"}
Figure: {"value": 73.2, "unit": "mm"}
